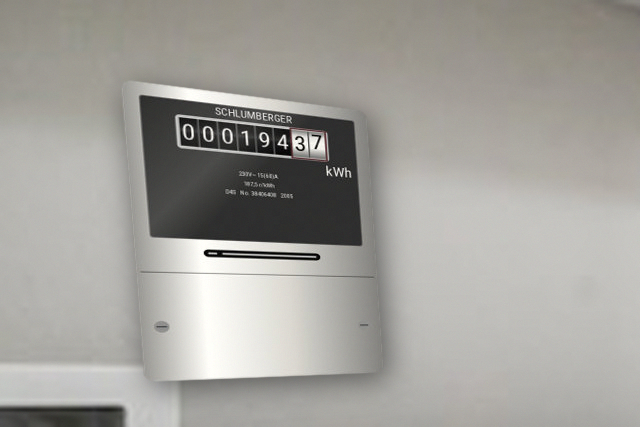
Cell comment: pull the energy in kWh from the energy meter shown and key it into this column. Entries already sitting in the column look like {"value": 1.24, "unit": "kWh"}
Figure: {"value": 194.37, "unit": "kWh"}
